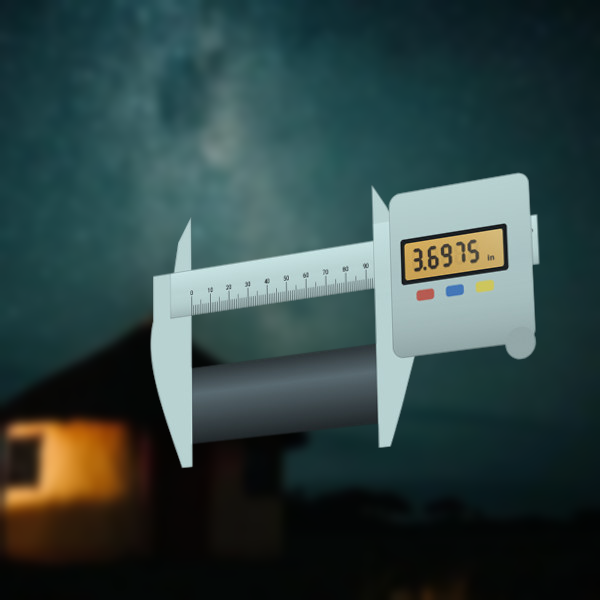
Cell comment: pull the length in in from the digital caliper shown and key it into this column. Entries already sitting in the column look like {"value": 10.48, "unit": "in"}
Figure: {"value": 3.6975, "unit": "in"}
